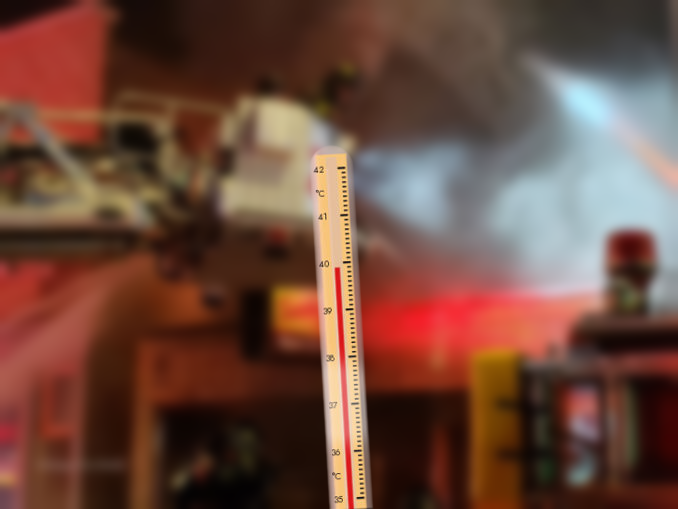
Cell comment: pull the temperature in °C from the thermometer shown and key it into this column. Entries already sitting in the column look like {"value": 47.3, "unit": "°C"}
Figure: {"value": 39.9, "unit": "°C"}
